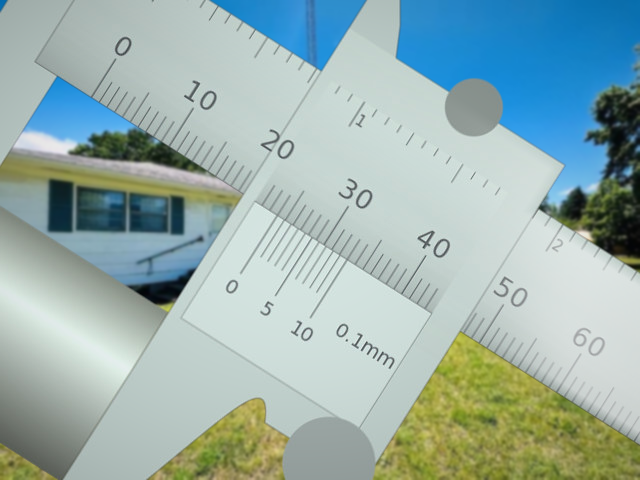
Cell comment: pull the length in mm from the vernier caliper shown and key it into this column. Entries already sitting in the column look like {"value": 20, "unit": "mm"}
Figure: {"value": 24.0, "unit": "mm"}
